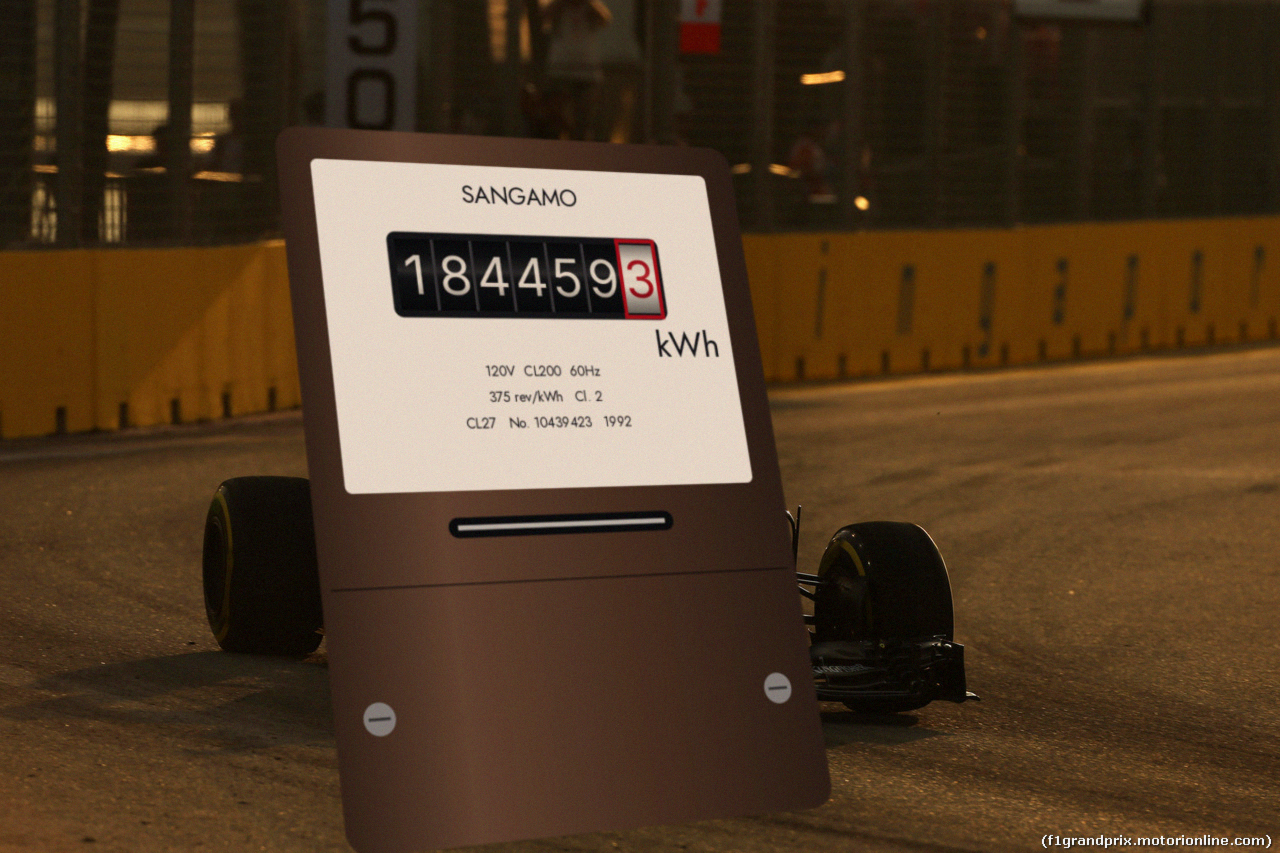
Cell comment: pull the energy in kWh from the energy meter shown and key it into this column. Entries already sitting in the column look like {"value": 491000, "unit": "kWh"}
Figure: {"value": 184459.3, "unit": "kWh"}
